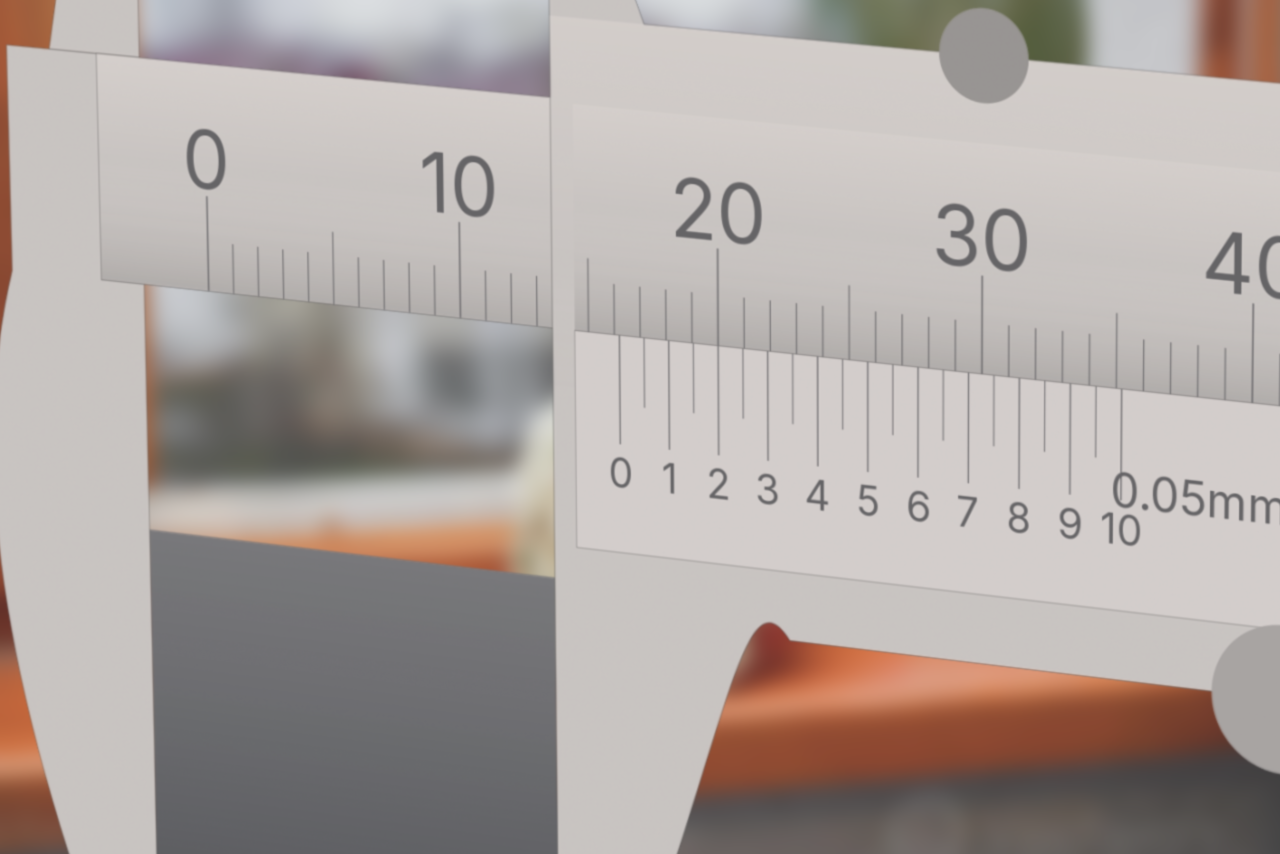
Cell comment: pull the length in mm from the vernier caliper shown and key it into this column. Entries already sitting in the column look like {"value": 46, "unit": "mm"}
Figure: {"value": 16.2, "unit": "mm"}
